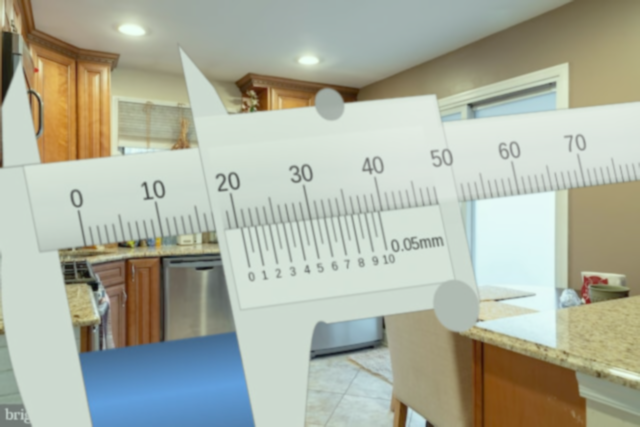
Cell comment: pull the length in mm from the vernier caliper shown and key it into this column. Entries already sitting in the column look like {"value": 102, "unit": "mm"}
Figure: {"value": 20.5, "unit": "mm"}
